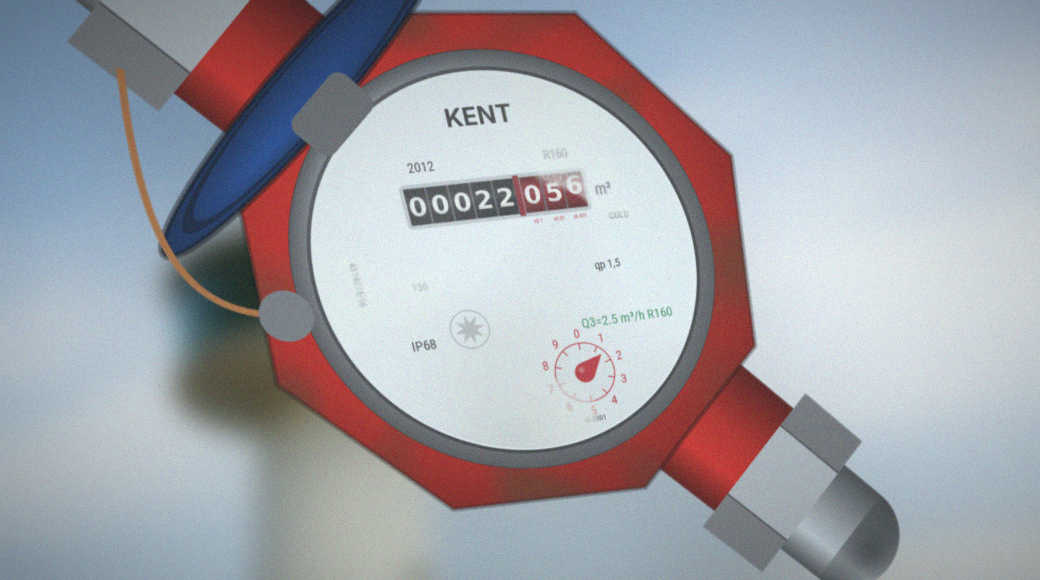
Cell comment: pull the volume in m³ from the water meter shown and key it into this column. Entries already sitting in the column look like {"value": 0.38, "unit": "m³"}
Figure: {"value": 22.0561, "unit": "m³"}
